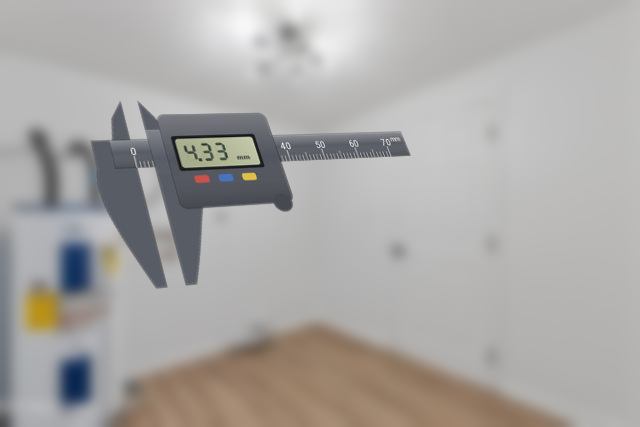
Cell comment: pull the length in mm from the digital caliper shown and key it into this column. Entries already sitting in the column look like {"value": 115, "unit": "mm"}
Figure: {"value": 4.33, "unit": "mm"}
